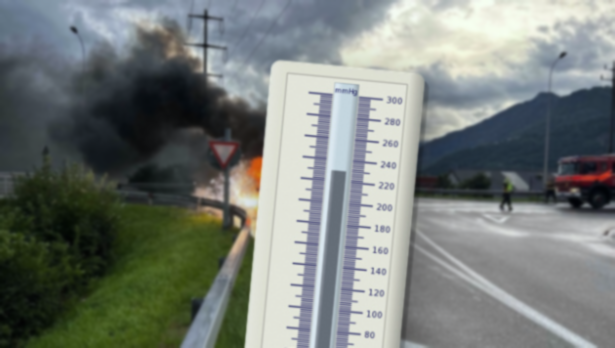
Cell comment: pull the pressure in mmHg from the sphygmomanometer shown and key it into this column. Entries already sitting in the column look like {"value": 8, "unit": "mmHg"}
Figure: {"value": 230, "unit": "mmHg"}
